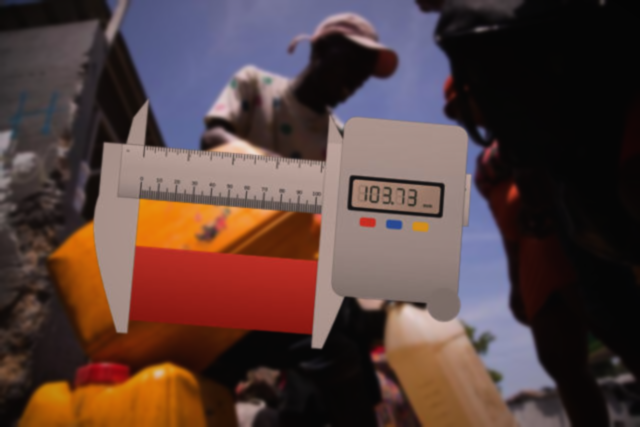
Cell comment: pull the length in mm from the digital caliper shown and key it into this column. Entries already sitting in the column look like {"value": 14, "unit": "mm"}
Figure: {"value": 103.73, "unit": "mm"}
